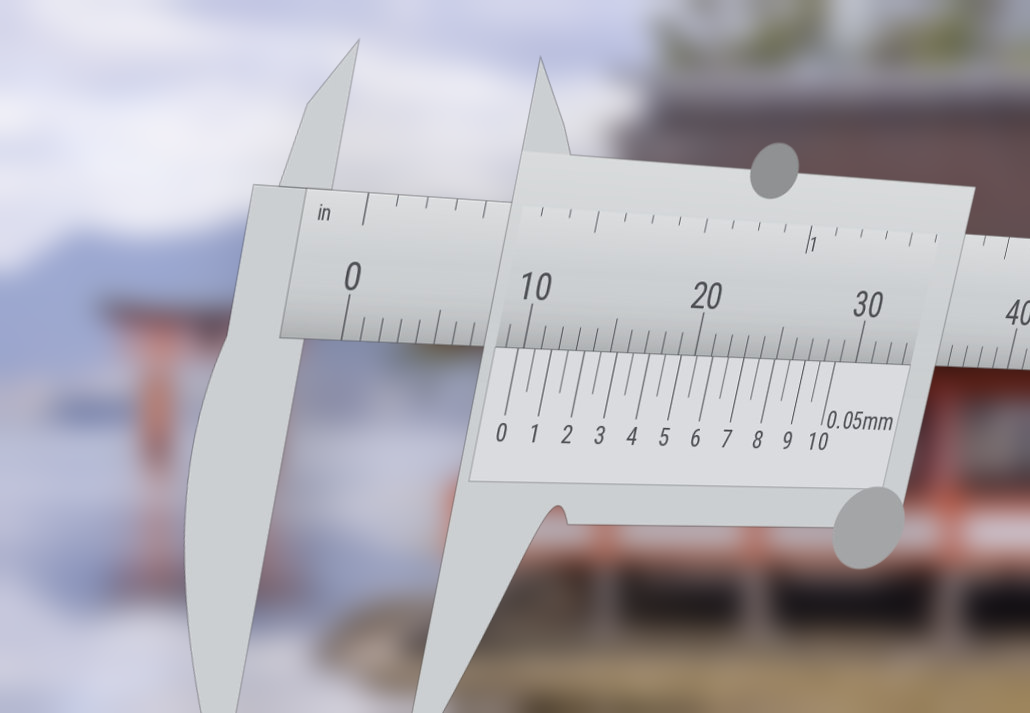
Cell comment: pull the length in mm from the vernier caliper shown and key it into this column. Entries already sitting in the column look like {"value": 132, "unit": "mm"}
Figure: {"value": 9.7, "unit": "mm"}
